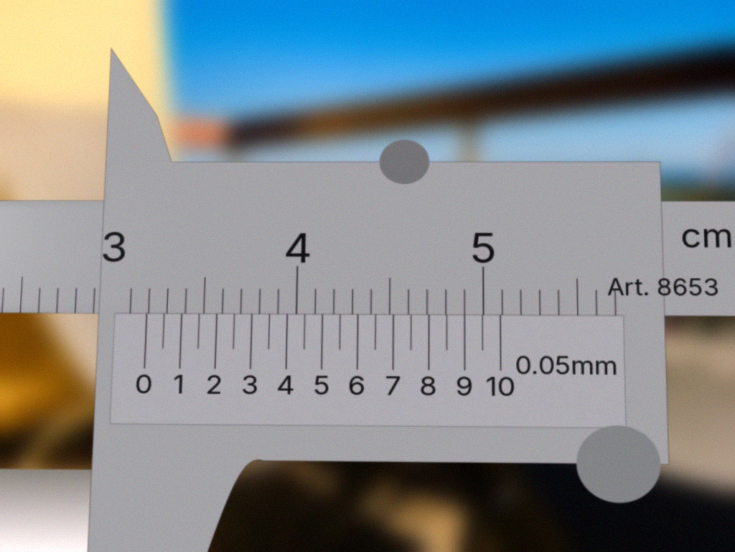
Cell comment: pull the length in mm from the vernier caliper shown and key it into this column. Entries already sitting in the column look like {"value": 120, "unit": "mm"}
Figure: {"value": 31.9, "unit": "mm"}
